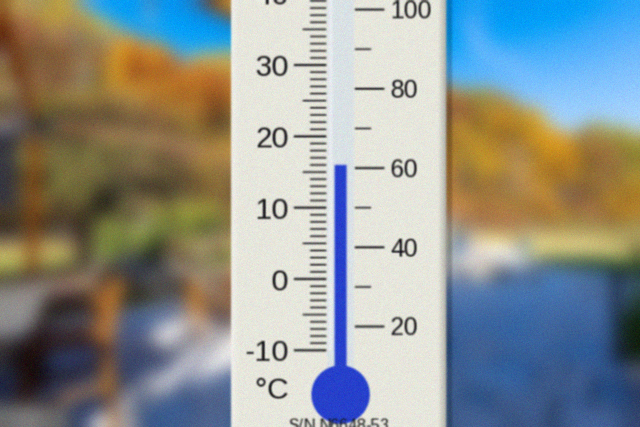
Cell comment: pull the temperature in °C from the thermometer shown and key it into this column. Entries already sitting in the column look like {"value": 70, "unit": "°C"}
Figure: {"value": 16, "unit": "°C"}
